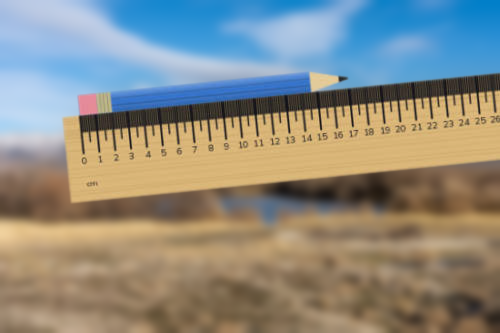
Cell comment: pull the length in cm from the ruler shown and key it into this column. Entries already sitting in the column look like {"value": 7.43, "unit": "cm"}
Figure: {"value": 17, "unit": "cm"}
